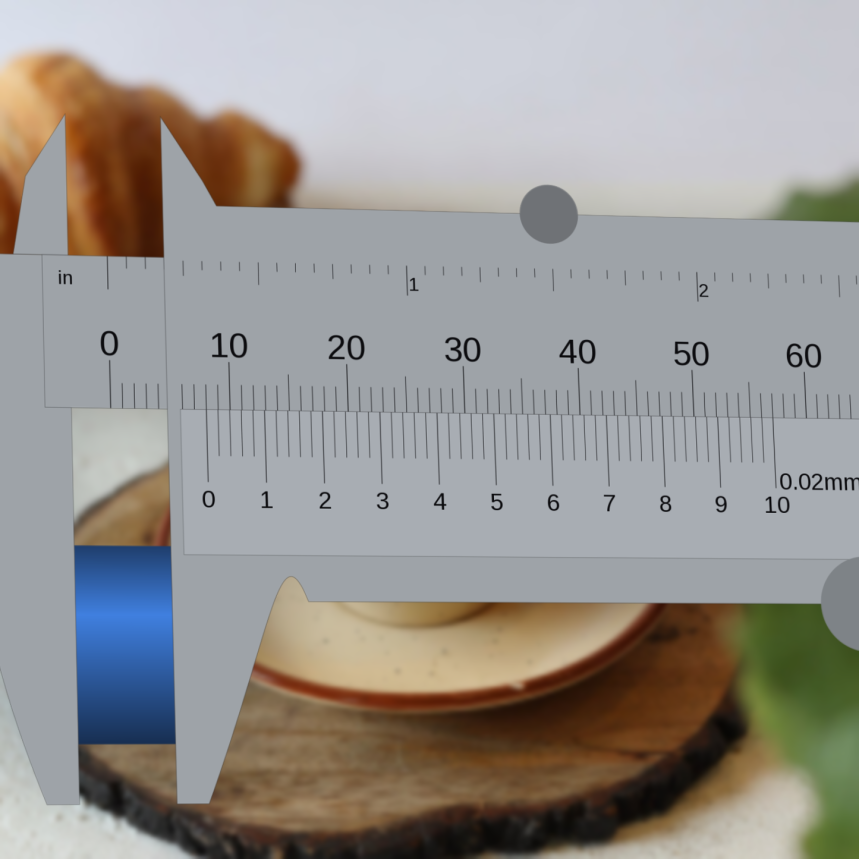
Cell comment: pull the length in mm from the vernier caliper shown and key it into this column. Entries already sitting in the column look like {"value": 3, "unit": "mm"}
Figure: {"value": 8.0, "unit": "mm"}
